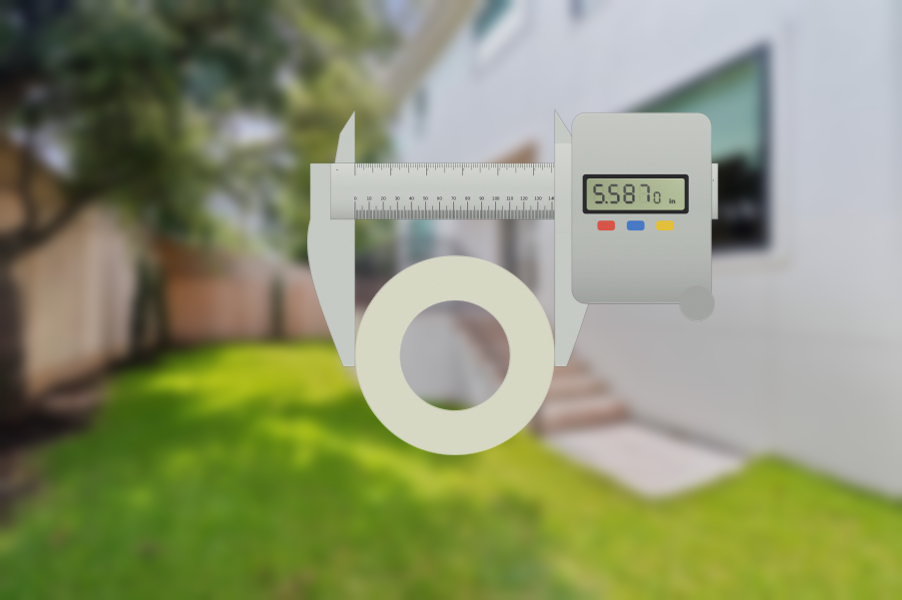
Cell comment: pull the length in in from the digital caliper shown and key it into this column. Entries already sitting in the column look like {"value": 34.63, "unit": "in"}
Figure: {"value": 5.5870, "unit": "in"}
